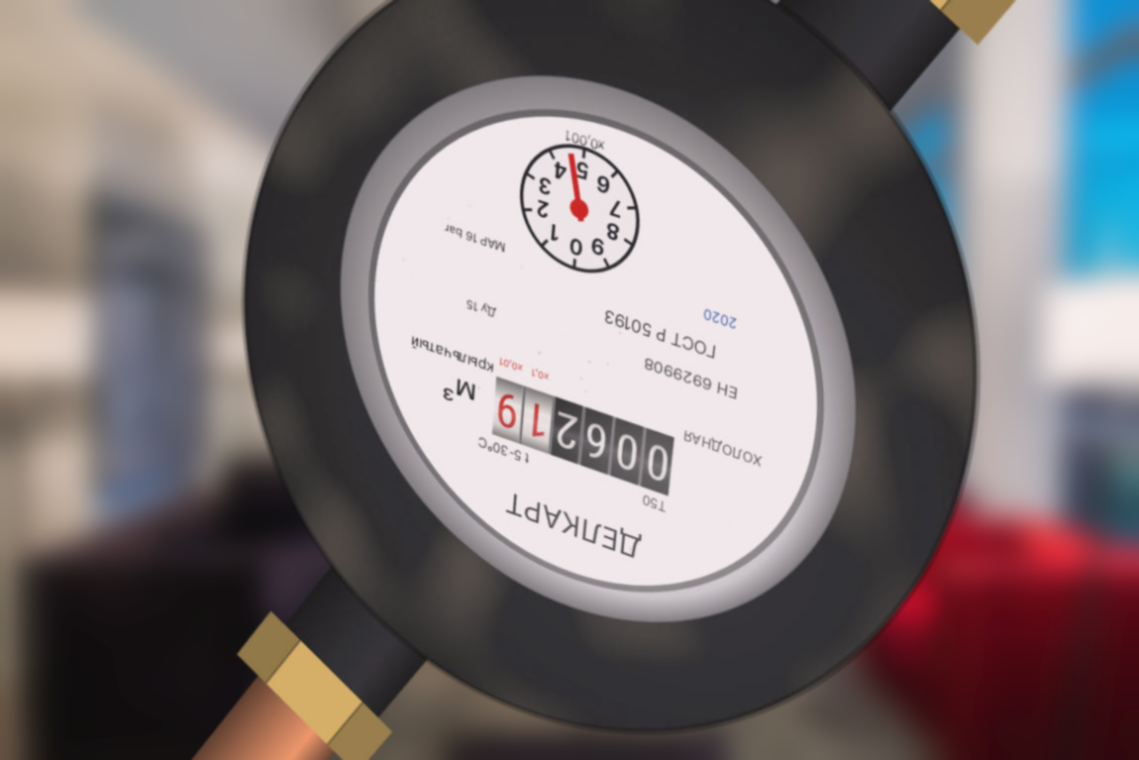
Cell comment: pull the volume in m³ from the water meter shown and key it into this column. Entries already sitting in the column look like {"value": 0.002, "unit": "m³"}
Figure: {"value": 62.194, "unit": "m³"}
